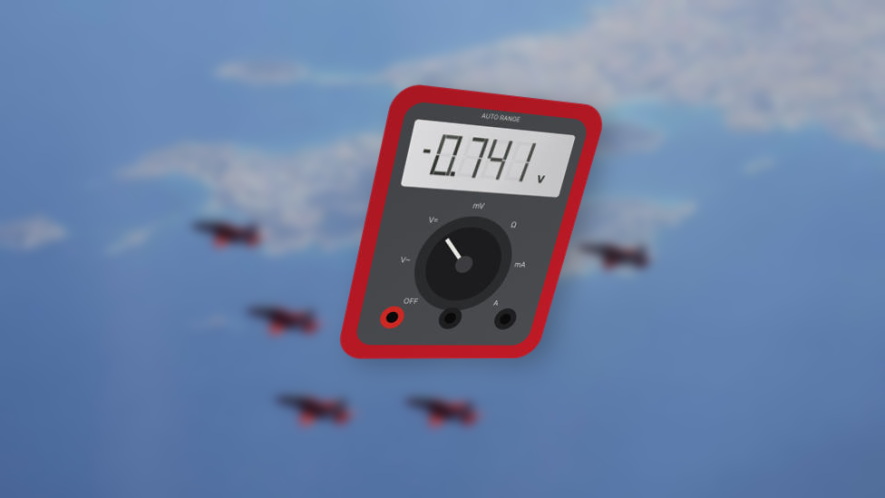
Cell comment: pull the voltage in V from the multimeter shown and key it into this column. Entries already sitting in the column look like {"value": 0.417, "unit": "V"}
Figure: {"value": -0.741, "unit": "V"}
